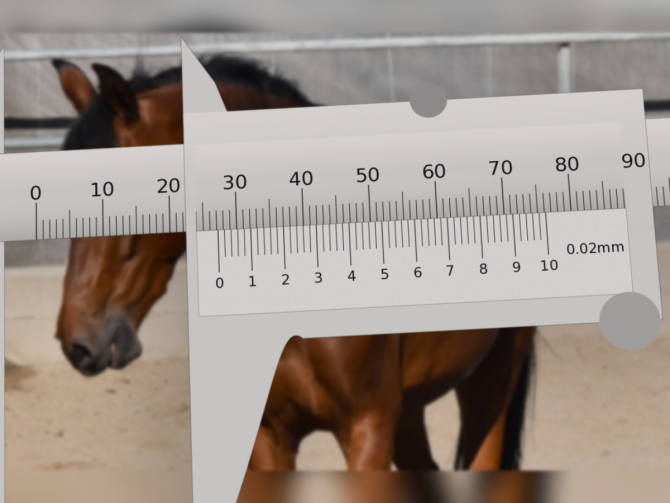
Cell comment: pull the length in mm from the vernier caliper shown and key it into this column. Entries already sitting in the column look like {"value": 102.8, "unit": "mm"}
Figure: {"value": 27.2, "unit": "mm"}
